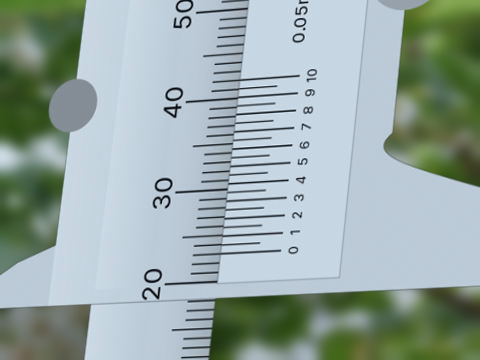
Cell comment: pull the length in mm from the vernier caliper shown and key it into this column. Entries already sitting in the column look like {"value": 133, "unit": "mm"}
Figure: {"value": 23.0, "unit": "mm"}
